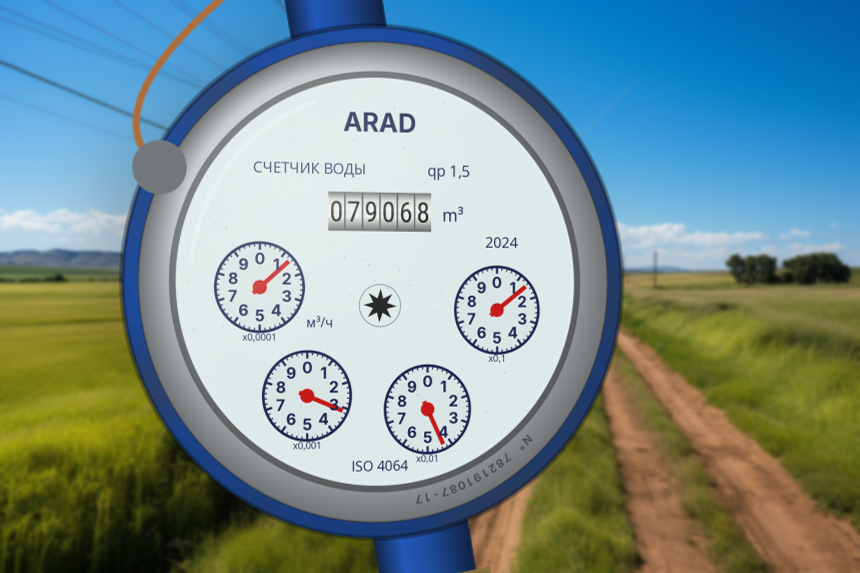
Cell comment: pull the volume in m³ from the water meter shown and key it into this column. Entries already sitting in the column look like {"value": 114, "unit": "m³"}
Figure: {"value": 79068.1431, "unit": "m³"}
